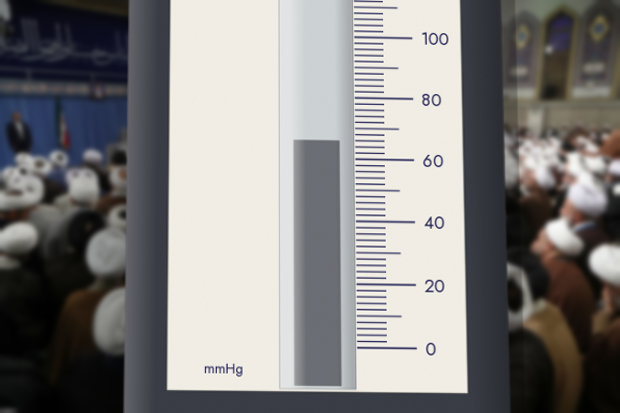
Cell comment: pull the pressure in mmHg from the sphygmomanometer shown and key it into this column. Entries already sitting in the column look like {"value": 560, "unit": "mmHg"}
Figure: {"value": 66, "unit": "mmHg"}
